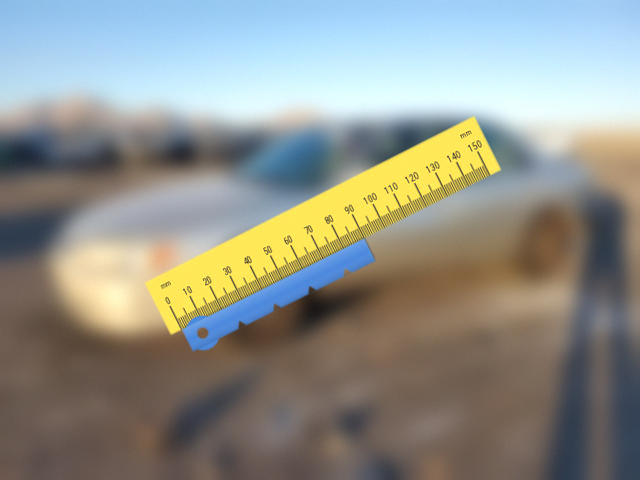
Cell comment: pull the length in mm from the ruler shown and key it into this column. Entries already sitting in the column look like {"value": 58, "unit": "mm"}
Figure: {"value": 90, "unit": "mm"}
